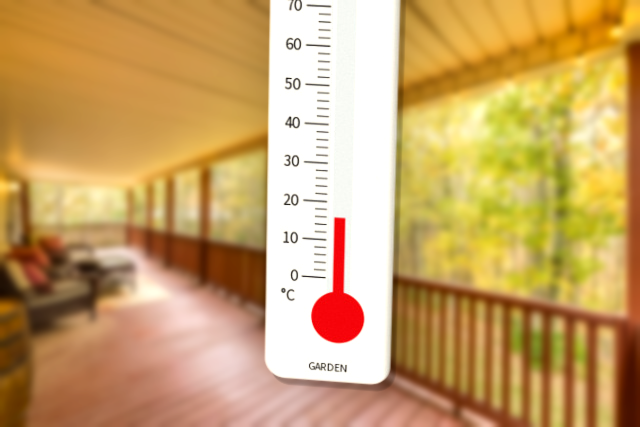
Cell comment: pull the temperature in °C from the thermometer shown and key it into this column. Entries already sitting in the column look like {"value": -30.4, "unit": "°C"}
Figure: {"value": 16, "unit": "°C"}
